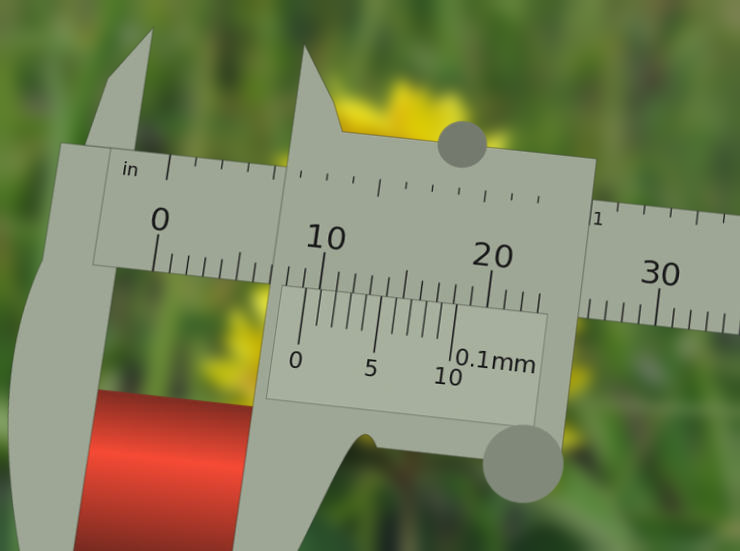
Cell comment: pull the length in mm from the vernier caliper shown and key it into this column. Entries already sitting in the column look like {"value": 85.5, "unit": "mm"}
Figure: {"value": 9.2, "unit": "mm"}
